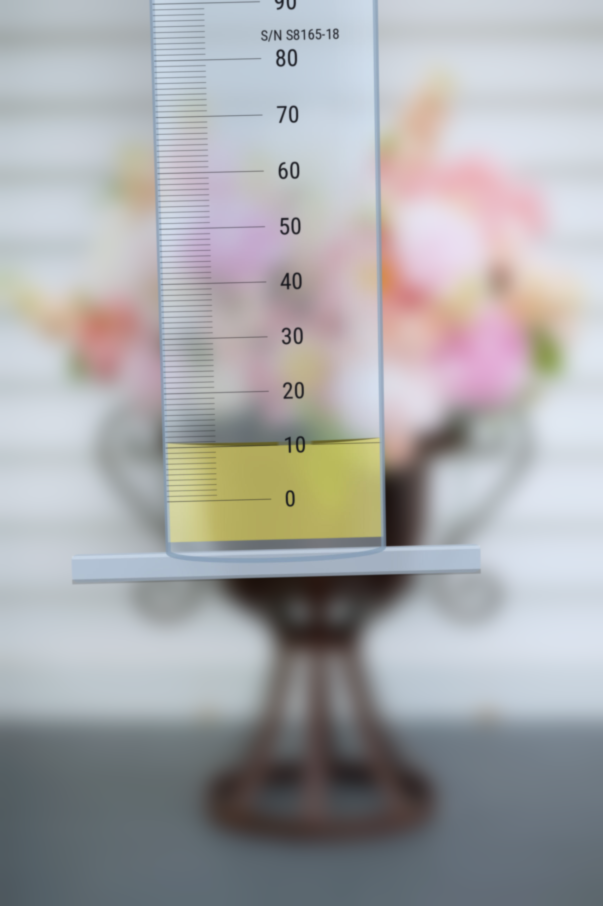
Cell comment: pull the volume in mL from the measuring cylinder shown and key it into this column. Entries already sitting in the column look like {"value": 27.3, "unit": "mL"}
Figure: {"value": 10, "unit": "mL"}
